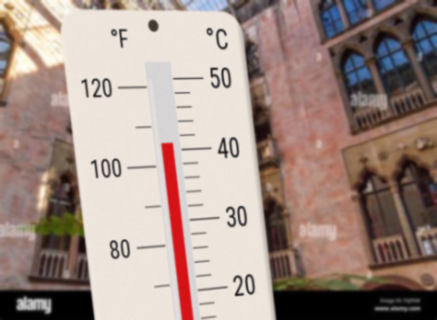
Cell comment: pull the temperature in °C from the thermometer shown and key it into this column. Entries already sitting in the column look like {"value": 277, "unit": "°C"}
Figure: {"value": 41, "unit": "°C"}
